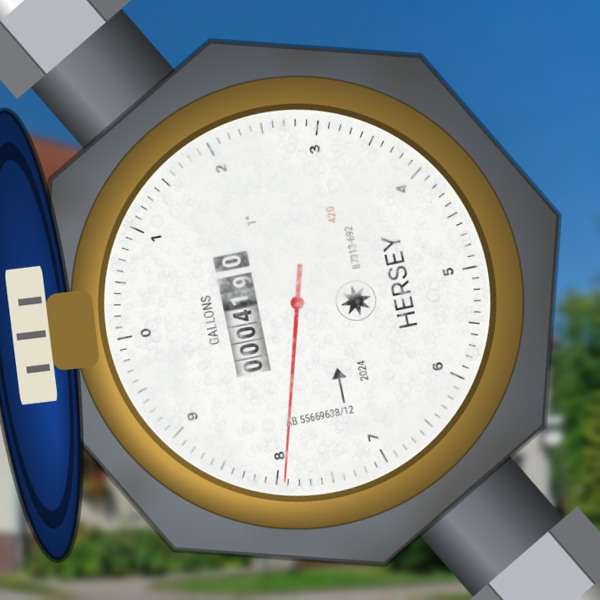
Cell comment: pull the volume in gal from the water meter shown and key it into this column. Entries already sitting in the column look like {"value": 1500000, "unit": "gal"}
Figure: {"value": 4187.9, "unit": "gal"}
